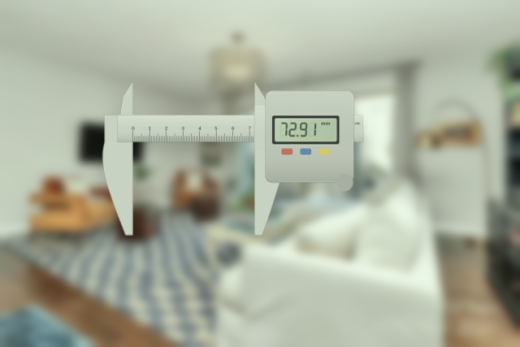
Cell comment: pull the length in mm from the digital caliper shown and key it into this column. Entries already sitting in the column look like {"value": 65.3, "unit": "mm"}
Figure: {"value": 72.91, "unit": "mm"}
